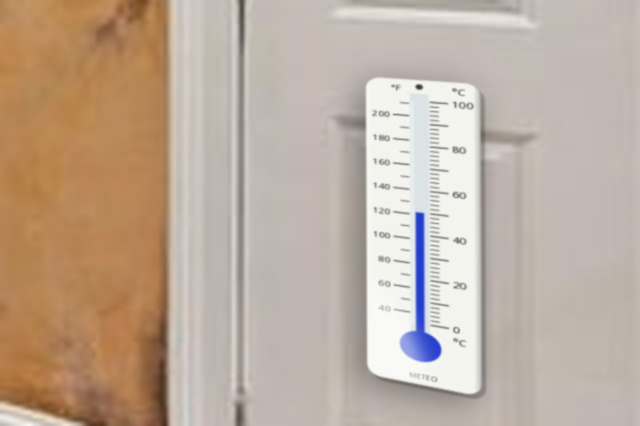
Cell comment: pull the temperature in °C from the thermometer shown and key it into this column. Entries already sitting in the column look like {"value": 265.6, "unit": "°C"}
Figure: {"value": 50, "unit": "°C"}
